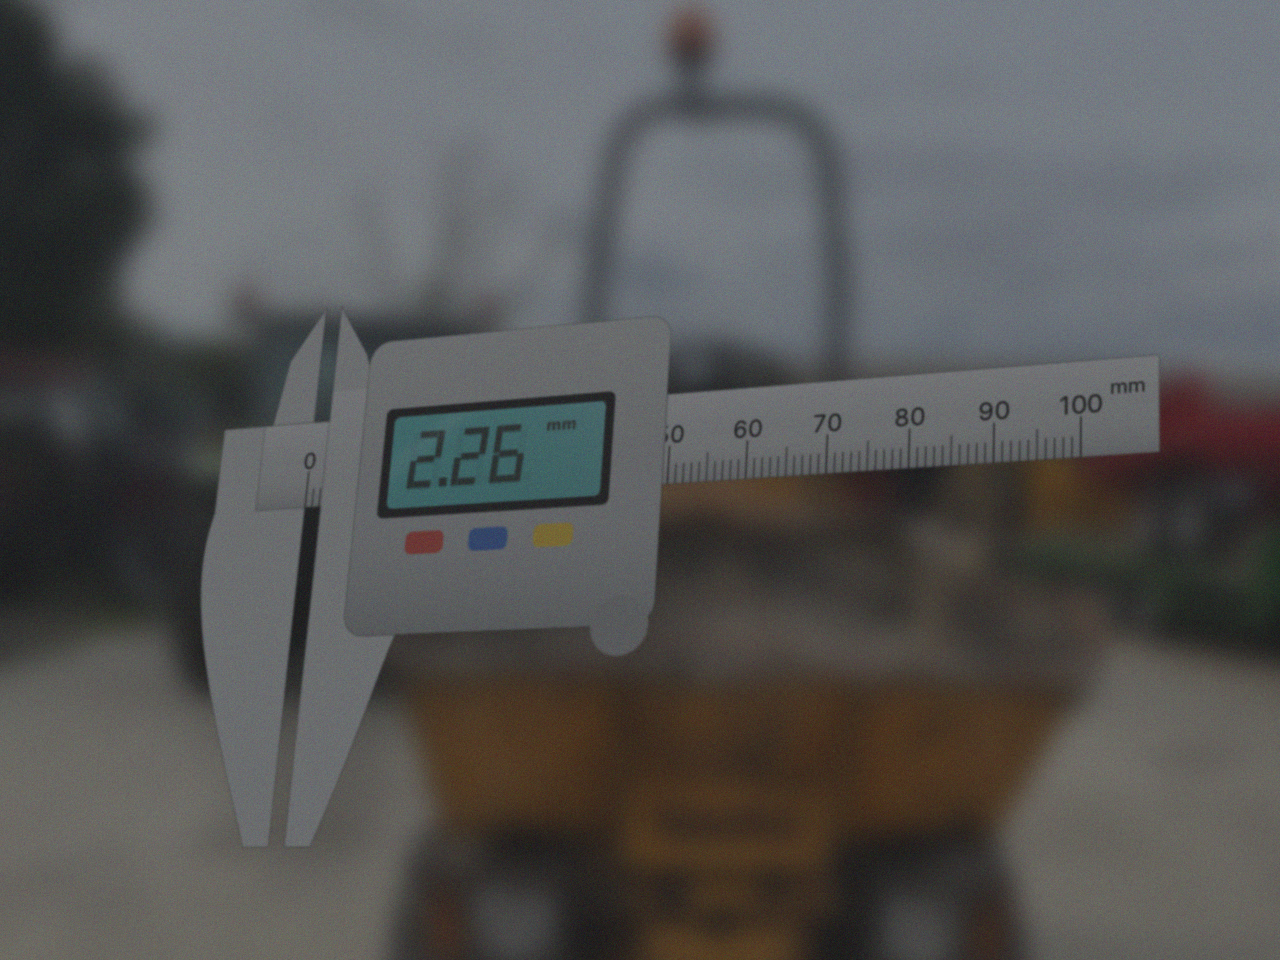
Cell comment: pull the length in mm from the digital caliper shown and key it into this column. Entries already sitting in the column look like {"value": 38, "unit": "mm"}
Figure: {"value": 2.26, "unit": "mm"}
